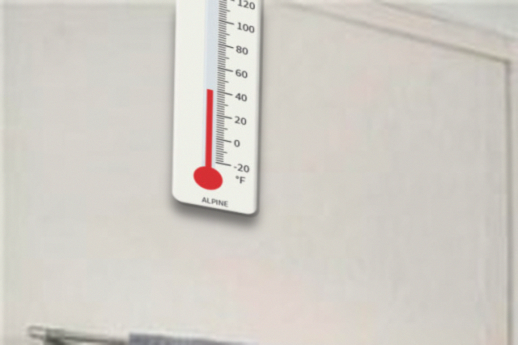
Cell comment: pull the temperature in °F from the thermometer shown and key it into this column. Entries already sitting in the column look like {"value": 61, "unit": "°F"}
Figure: {"value": 40, "unit": "°F"}
